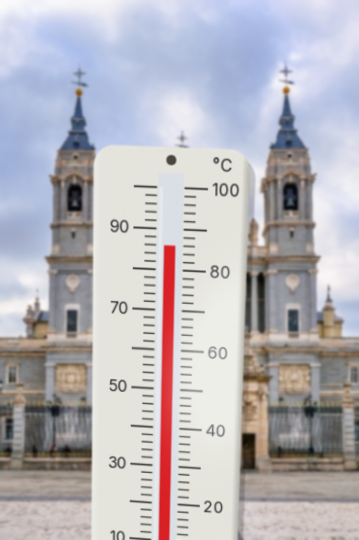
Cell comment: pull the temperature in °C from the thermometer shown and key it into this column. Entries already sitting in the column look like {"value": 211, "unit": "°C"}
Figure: {"value": 86, "unit": "°C"}
